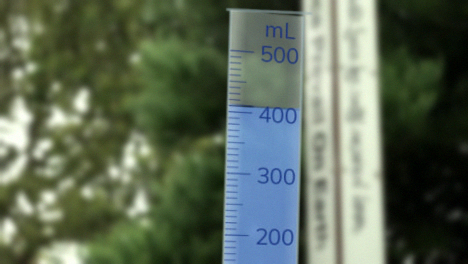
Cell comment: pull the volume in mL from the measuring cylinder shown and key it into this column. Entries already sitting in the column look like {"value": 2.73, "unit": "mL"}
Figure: {"value": 410, "unit": "mL"}
